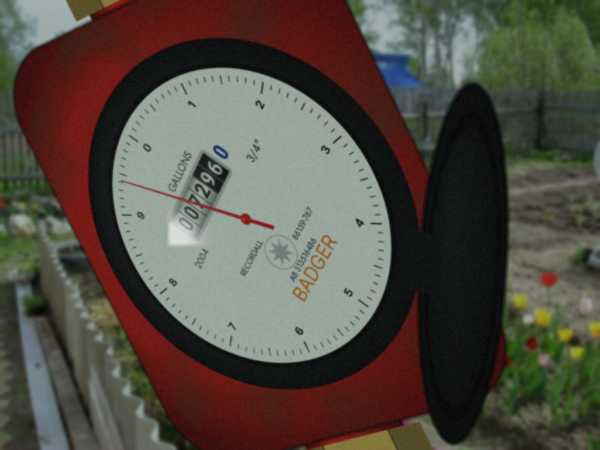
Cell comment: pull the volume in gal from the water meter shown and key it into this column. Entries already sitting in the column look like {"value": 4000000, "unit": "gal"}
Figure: {"value": 72959.4, "unit": "gal"}
